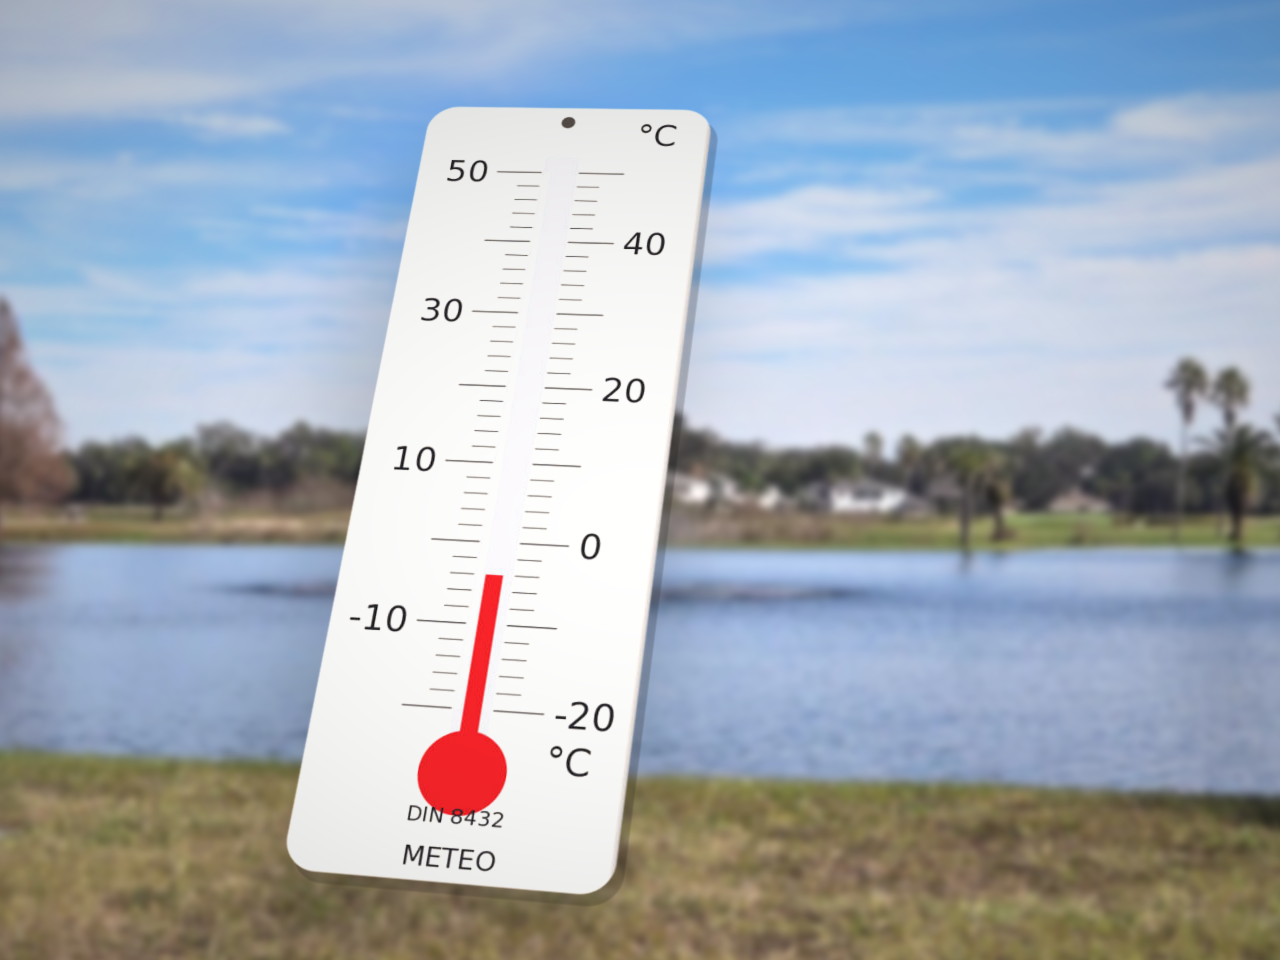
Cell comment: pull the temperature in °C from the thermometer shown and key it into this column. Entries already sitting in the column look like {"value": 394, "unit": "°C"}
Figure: {"value": -4, "unit": "°C"}
